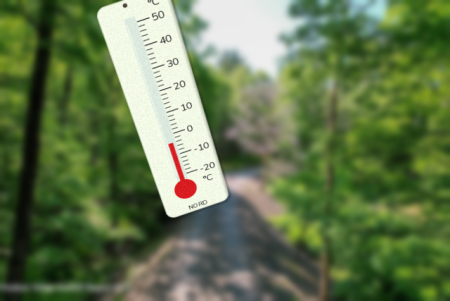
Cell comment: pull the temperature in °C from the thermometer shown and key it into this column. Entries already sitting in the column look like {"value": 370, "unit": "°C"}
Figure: {"value": -4, "unit": "°C"}
